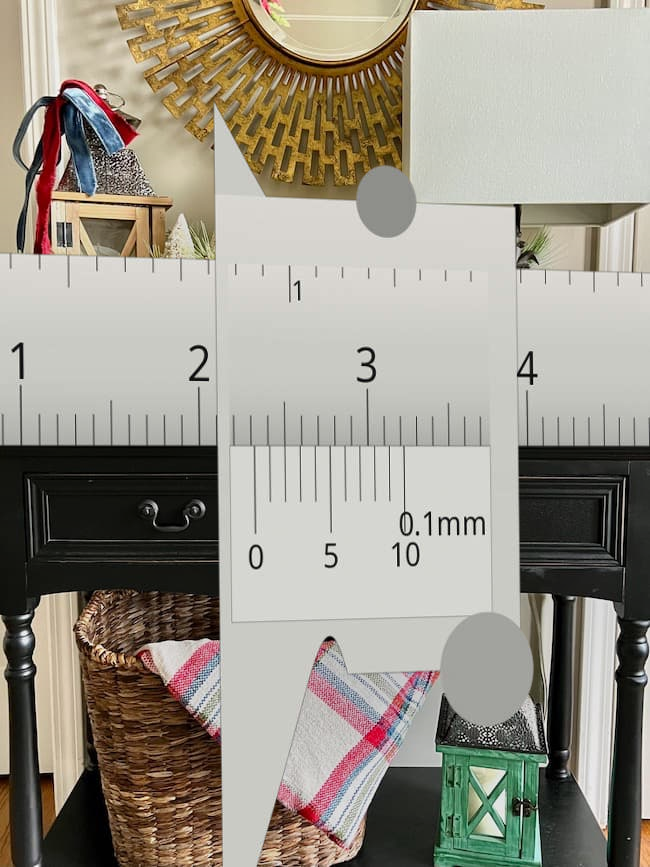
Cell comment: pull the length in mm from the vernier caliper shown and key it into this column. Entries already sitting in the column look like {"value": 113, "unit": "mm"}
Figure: {"value": 23.2, "unit": "mm"}
